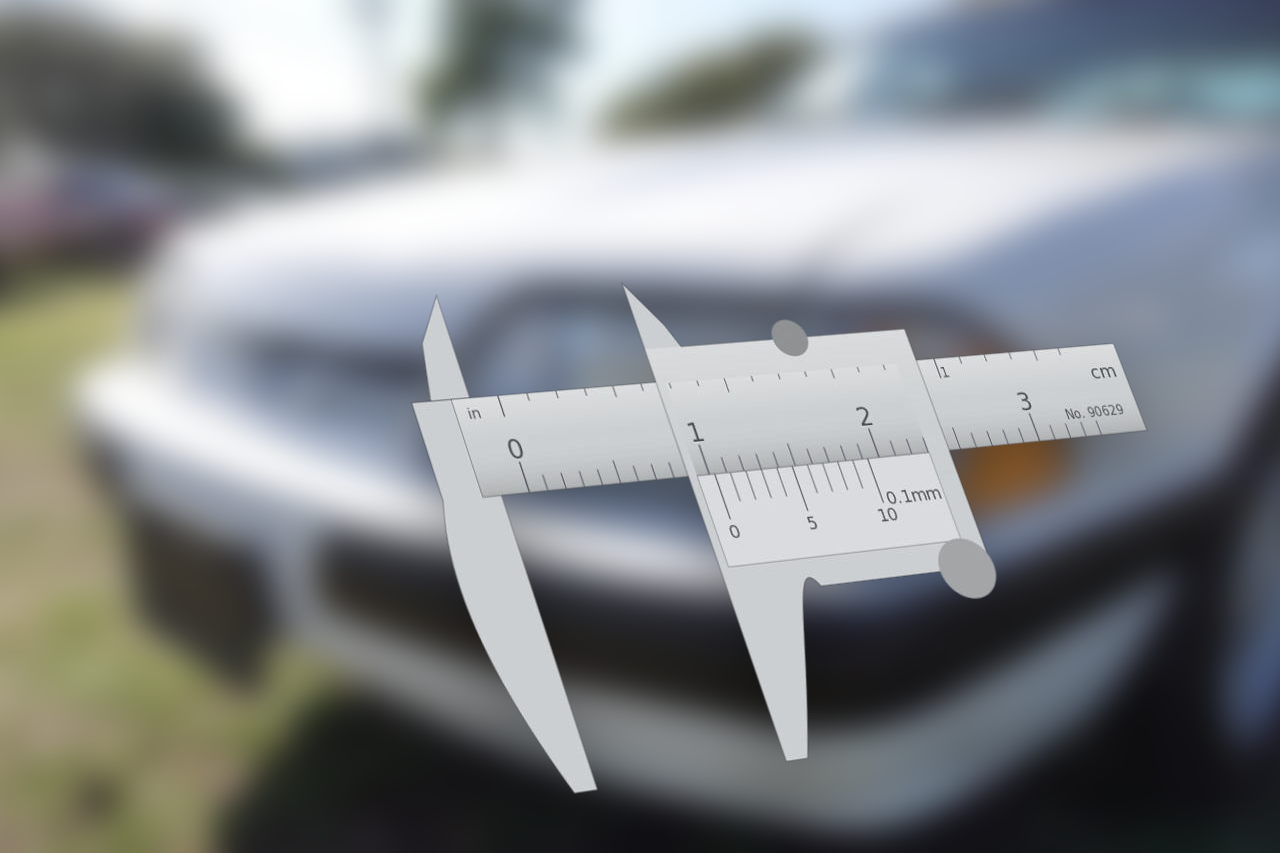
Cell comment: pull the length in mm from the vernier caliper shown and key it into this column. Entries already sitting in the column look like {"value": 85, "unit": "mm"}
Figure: {"value": 10.3, "unit": "mm"}
